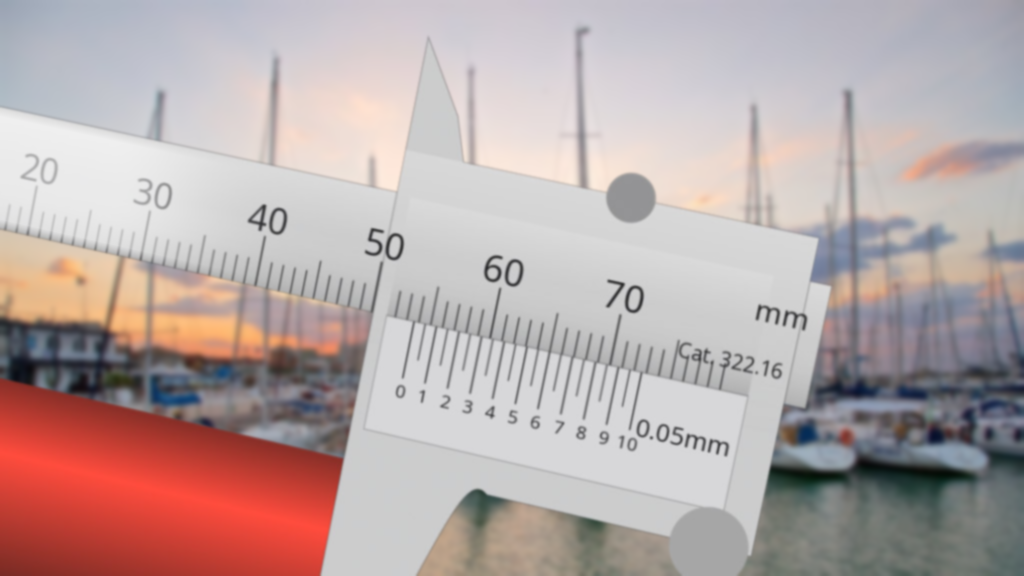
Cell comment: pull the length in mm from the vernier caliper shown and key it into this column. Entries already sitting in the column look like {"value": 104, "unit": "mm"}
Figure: {"value": 53.6, "unit": "mm"}
